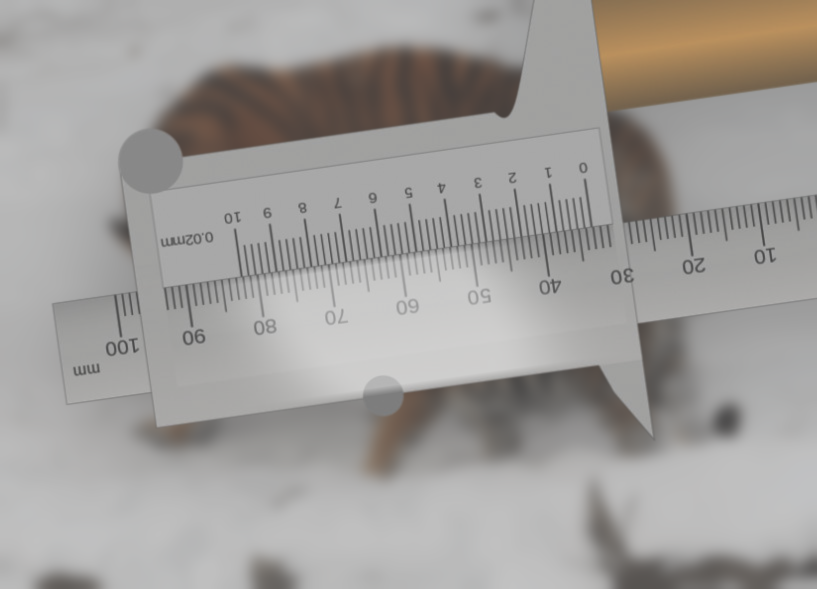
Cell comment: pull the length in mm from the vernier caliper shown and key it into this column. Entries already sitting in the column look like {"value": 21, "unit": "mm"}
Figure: {"value": 33.2, "unit": "mm"}
